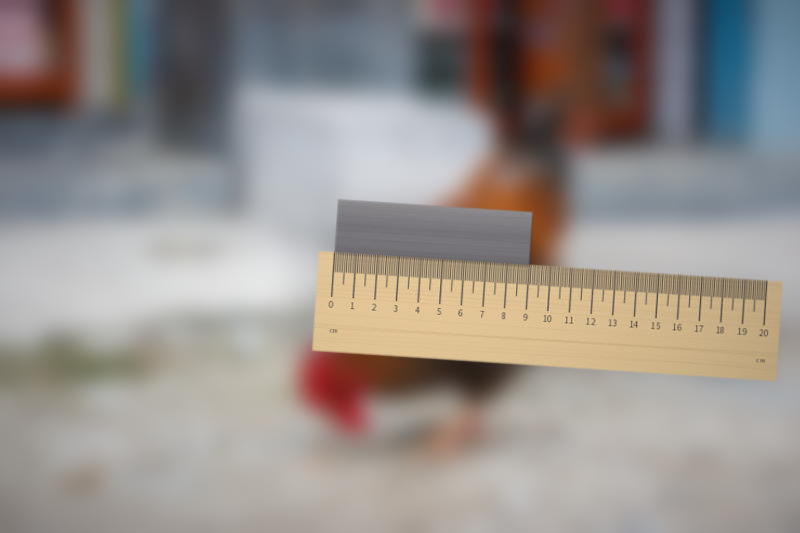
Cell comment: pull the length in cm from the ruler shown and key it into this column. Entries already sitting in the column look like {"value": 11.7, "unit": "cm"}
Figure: {"value": 9, "unit": "cm"}
